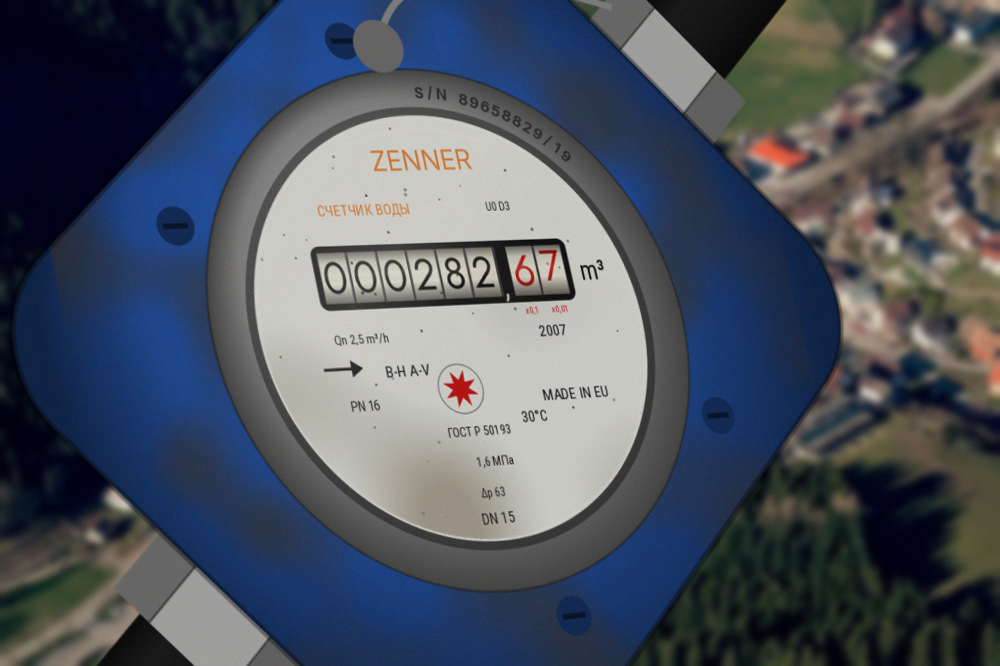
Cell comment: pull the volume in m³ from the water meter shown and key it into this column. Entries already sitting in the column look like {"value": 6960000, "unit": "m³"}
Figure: {"value": 282.67, "unit": "m³"}
